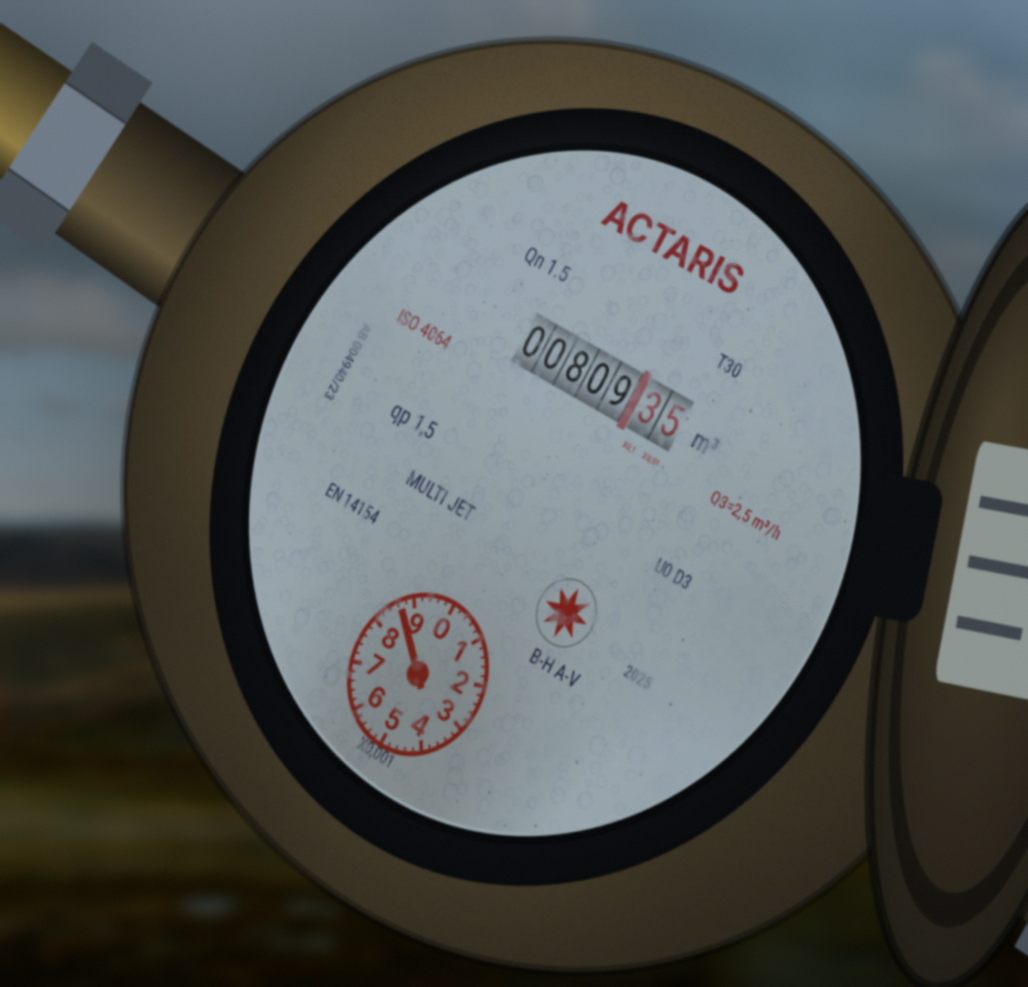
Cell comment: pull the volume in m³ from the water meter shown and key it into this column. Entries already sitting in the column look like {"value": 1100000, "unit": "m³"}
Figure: {"value": 809.358, "unit": "m³"}
